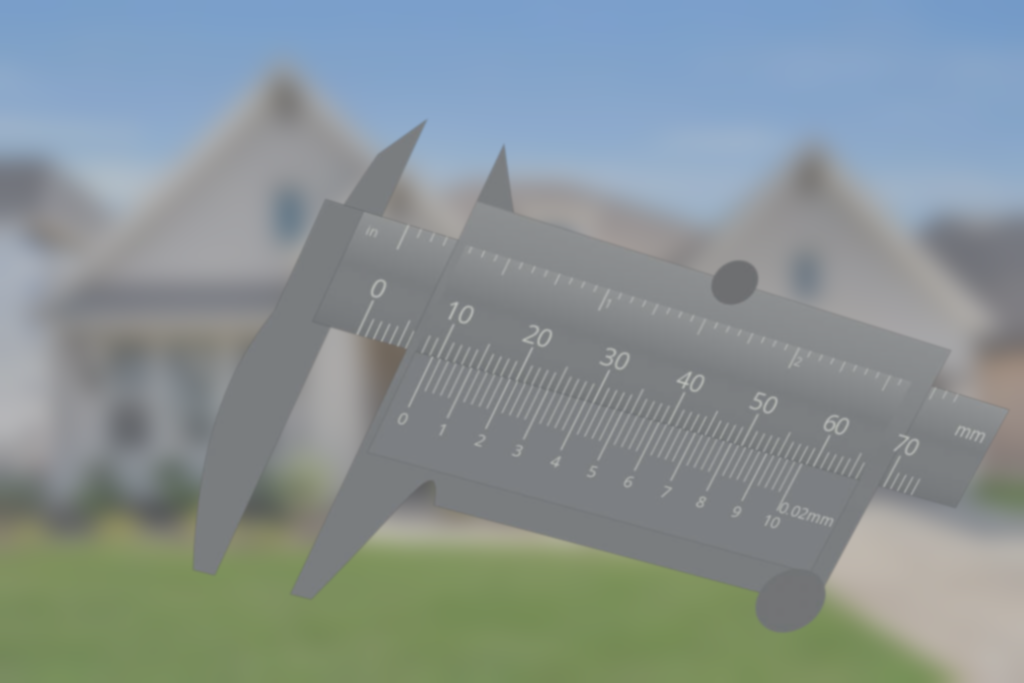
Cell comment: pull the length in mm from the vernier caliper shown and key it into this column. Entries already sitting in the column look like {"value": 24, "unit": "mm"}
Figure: {"value": 9.4, "unit": "mm"}
